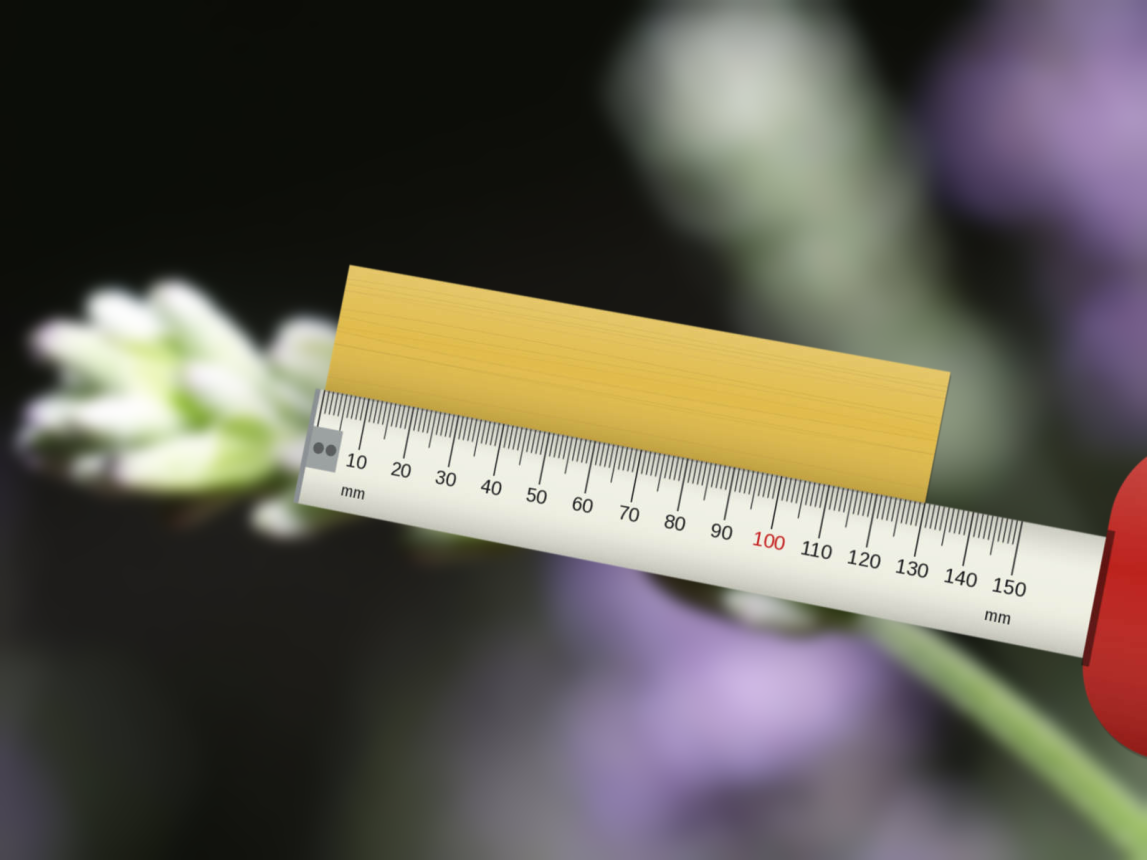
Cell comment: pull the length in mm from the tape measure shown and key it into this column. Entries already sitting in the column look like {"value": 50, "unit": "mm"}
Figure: {"value": 130, "unit": "mm"}
